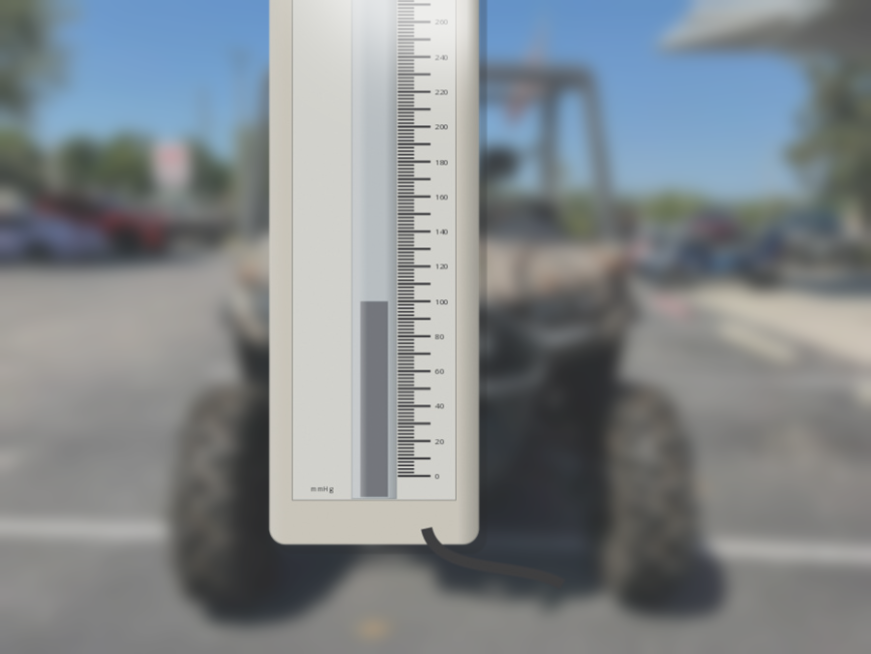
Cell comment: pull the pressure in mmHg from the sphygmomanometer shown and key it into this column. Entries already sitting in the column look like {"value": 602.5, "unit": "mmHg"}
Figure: {"value": 100, "unit": "mmHg"}
